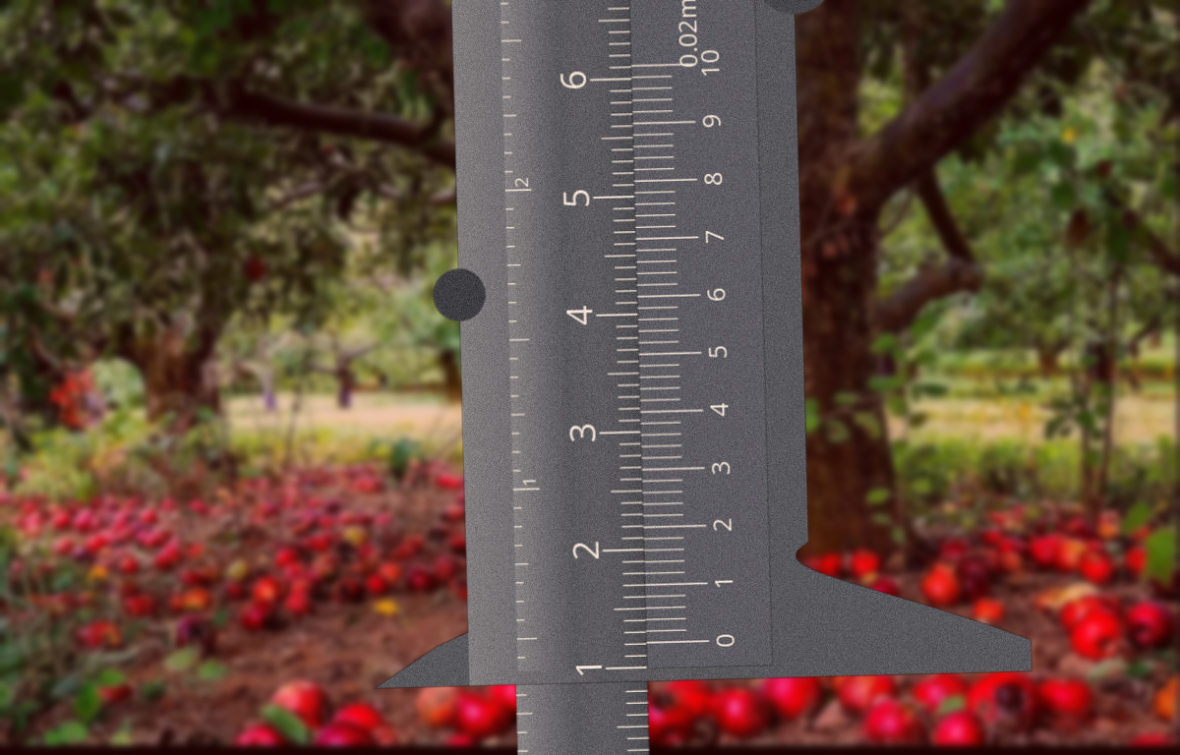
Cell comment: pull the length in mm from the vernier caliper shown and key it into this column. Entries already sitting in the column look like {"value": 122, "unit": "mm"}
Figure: {"value": 12.1, "unit": "mm"}
